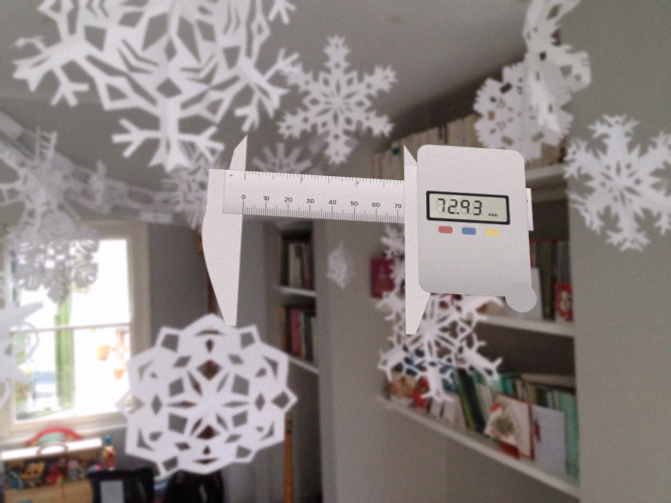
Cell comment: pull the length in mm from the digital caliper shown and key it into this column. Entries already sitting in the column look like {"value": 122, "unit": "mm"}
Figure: {"value": 72.93, "unit": "mm"}
